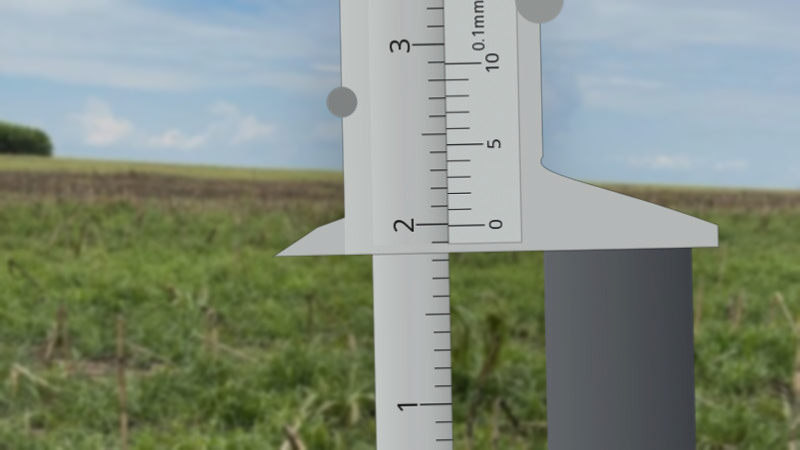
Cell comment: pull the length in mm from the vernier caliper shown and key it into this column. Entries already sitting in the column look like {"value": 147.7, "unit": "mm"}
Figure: {"value": 19.9, "unit": "mm"}
